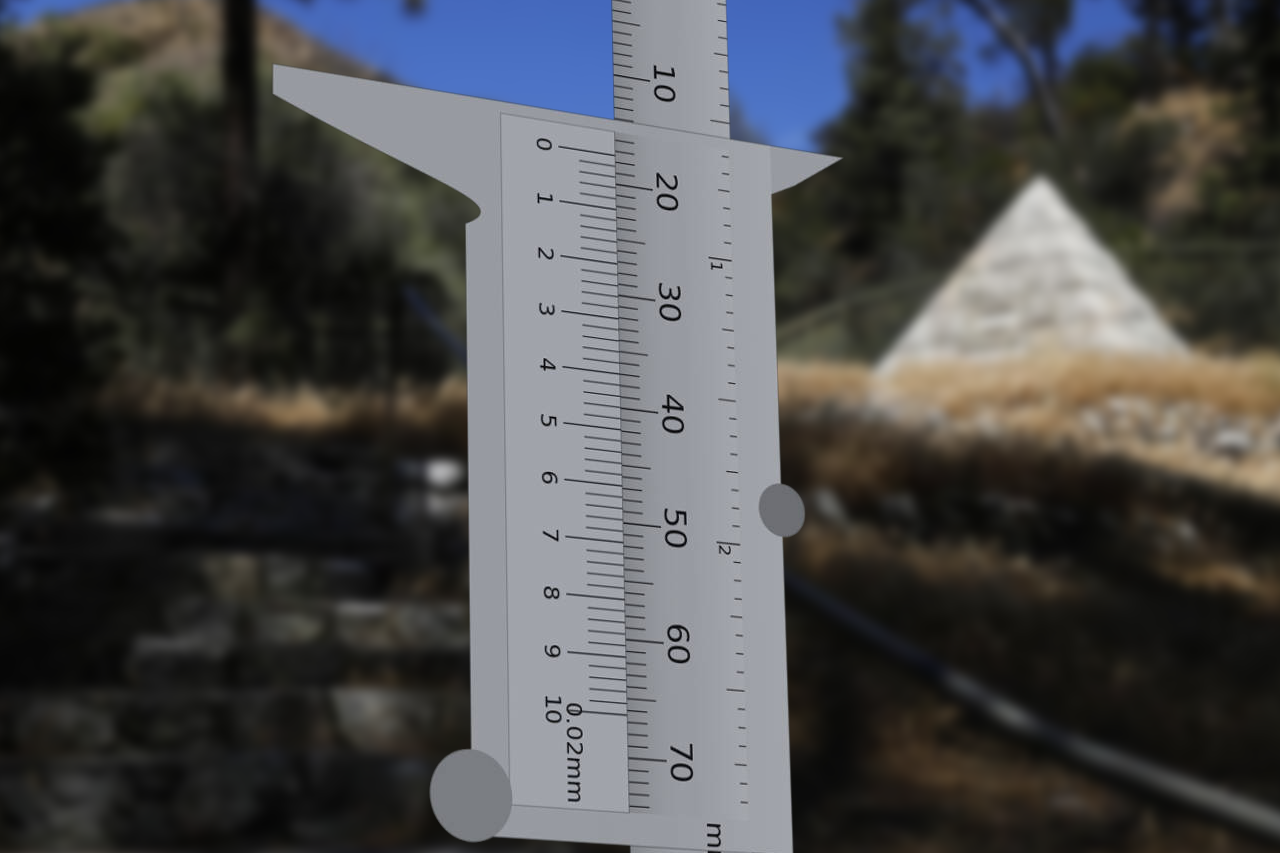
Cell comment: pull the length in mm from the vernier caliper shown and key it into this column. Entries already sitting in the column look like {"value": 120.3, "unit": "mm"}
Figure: {"value": 17.4, "unit": "mm"}
